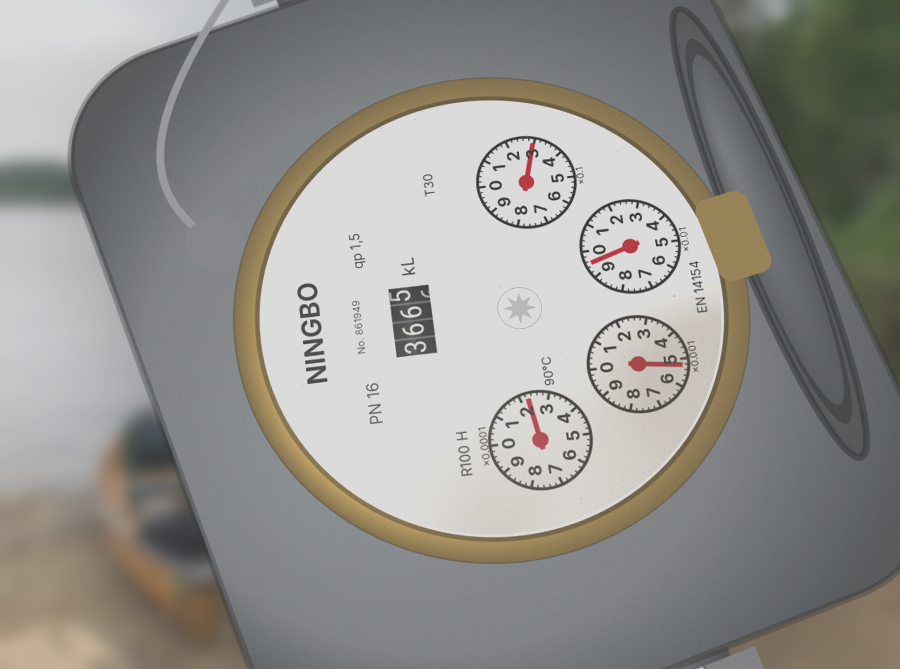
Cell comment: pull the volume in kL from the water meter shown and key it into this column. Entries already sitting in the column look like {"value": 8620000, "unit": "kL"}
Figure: {"value": 3665.2952, "unit": "kL"}
